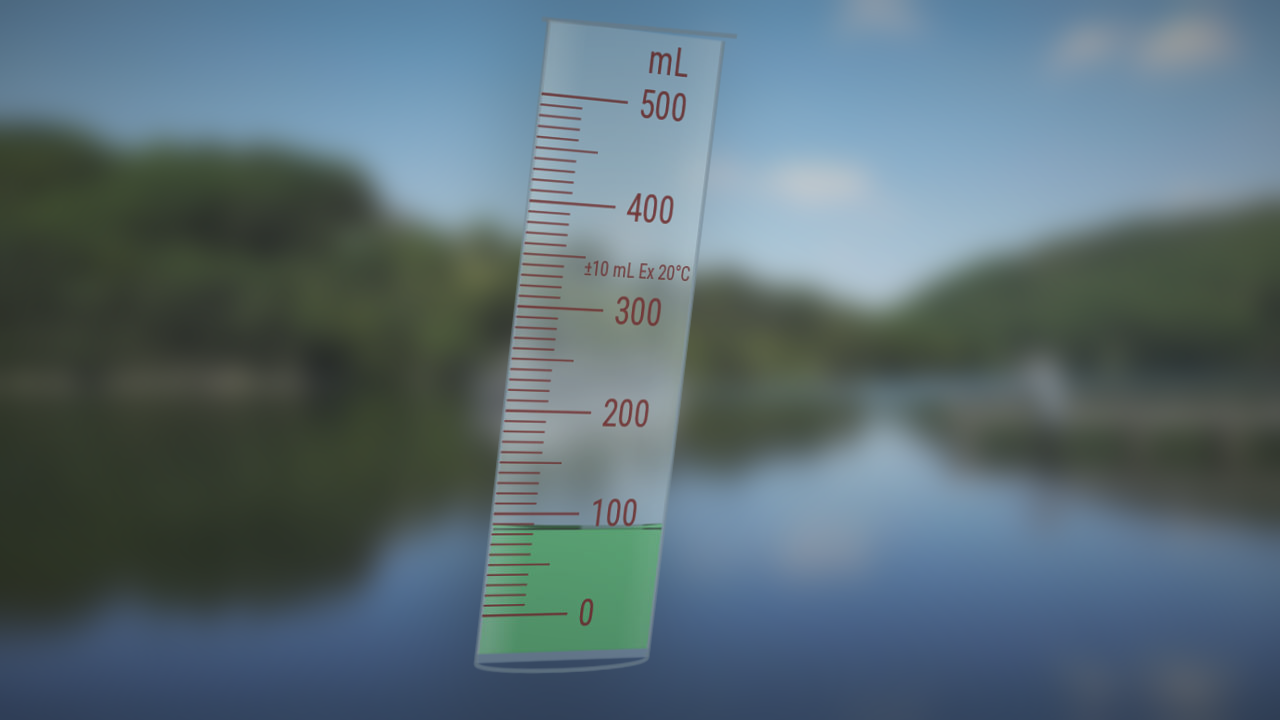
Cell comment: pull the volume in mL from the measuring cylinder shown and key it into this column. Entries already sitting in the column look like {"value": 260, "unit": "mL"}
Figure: {"value": 85, "unit": "mL"}
